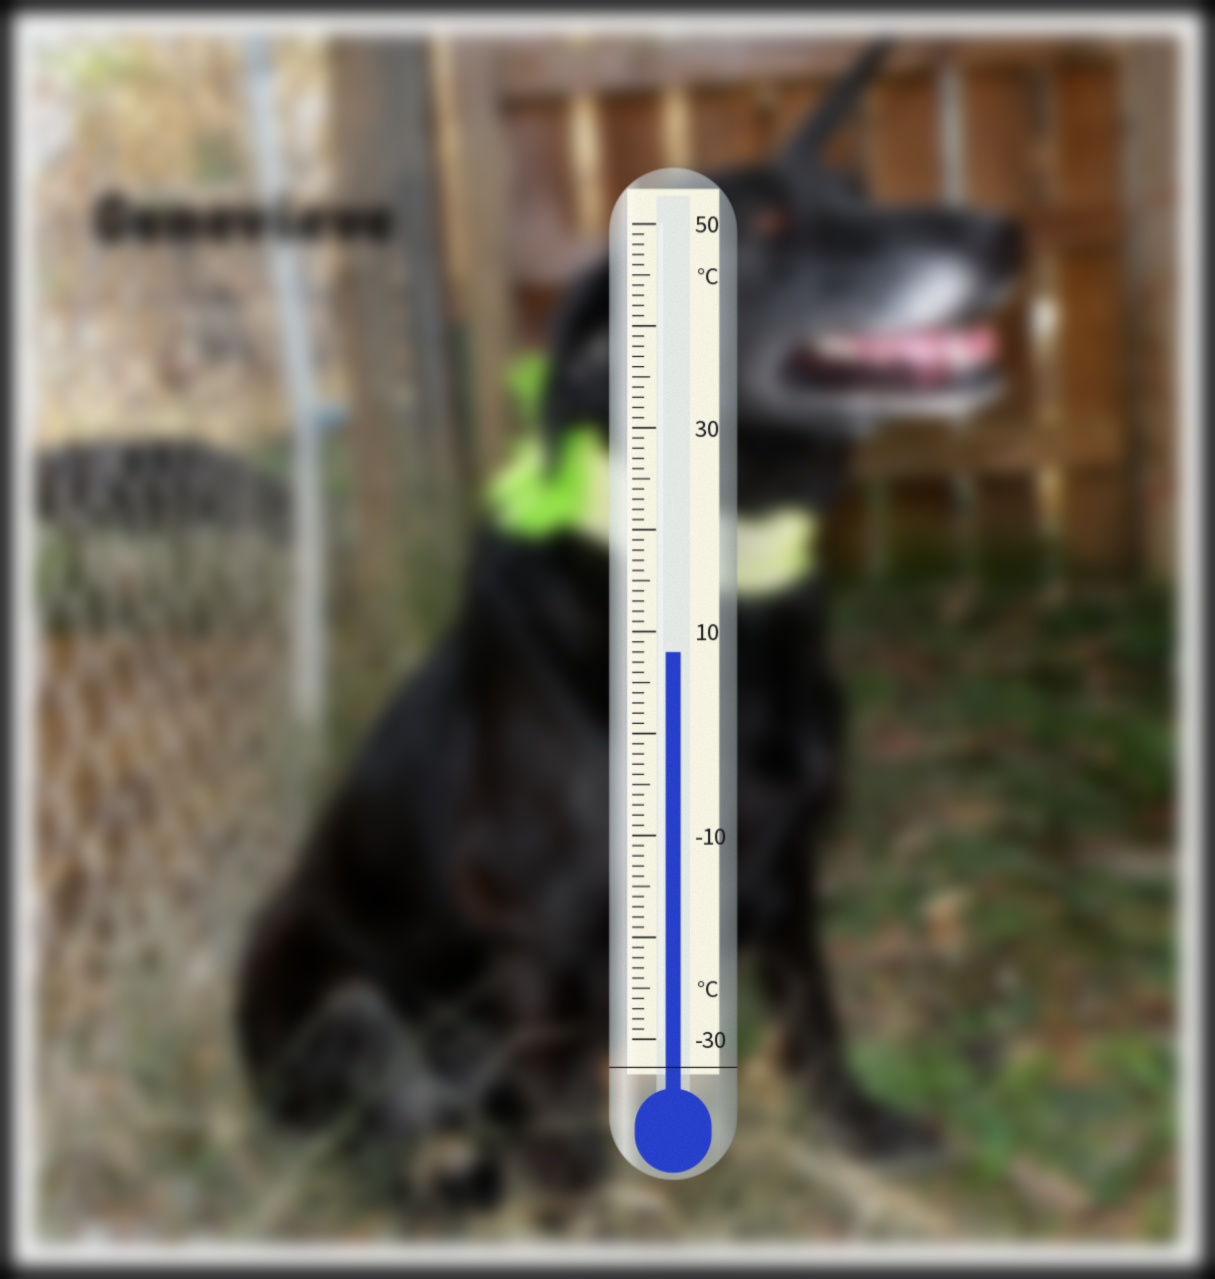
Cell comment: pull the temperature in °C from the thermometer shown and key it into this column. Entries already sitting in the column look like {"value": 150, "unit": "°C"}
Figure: {"value": 8, "unit": "°C"}
